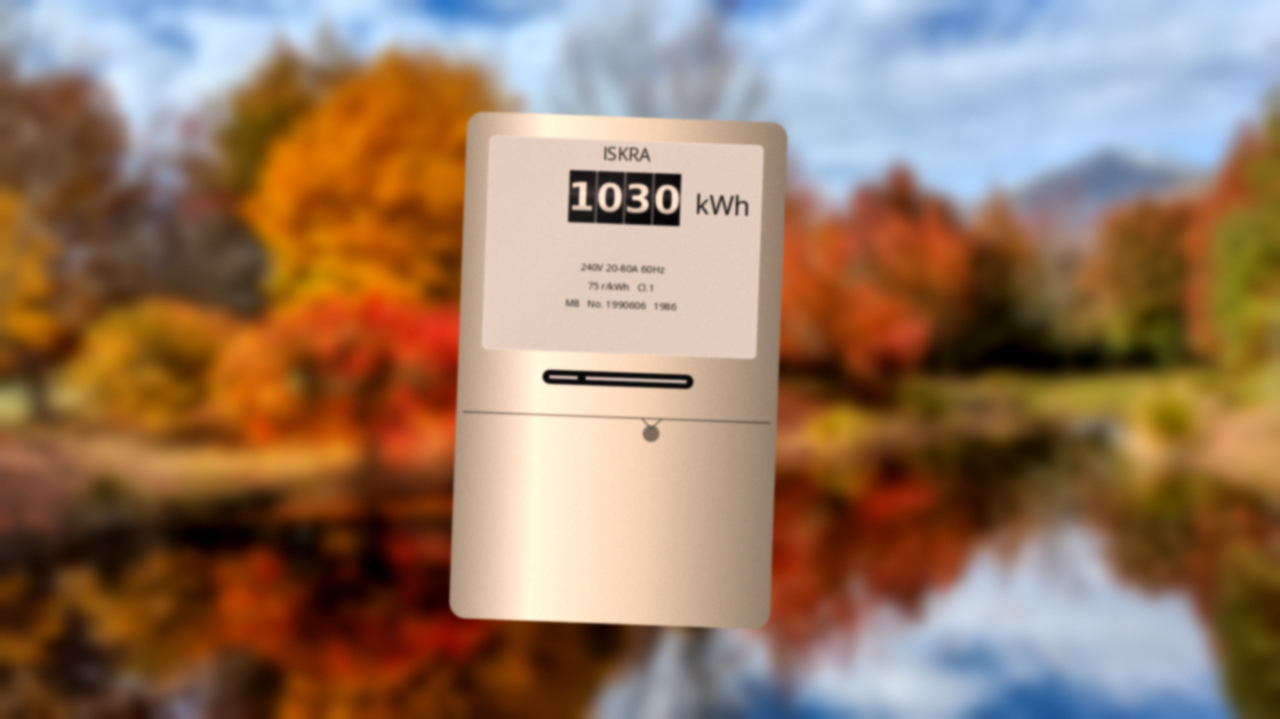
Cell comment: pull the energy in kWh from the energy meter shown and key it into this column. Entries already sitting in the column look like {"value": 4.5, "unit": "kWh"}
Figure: {"value": 1030, "unit": "kWh"}
